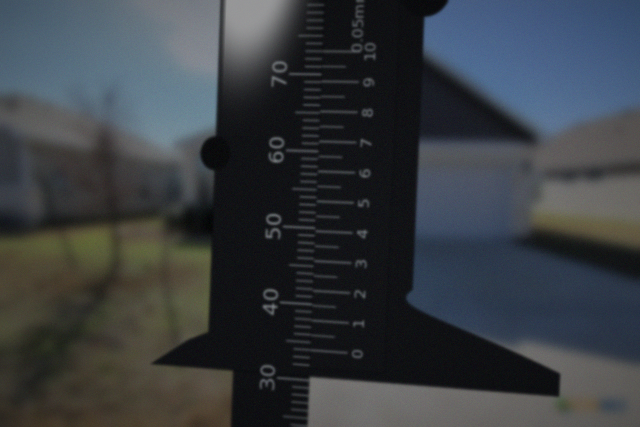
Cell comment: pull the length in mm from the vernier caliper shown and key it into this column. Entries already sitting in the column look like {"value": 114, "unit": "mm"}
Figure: {"value": 34.0, "unit": "mm"}
